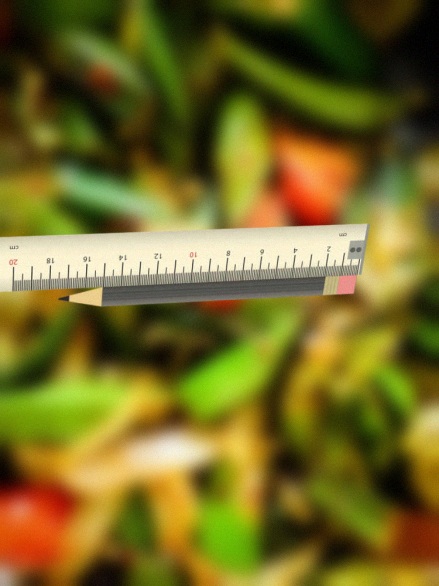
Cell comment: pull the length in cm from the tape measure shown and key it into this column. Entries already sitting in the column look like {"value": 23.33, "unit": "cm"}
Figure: {"value": 17.5, "unit": "cm"}
